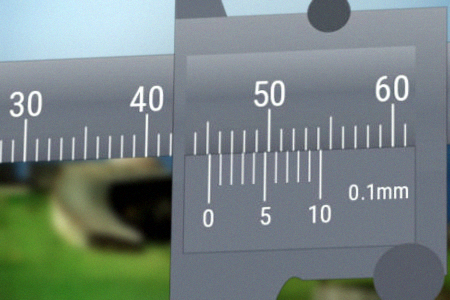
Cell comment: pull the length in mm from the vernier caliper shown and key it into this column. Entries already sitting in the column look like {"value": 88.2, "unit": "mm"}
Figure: {"value": 45.2, "unit": "mm"}
